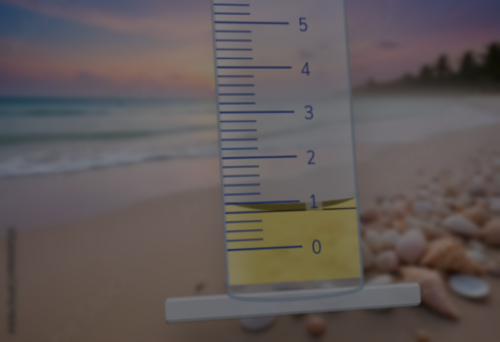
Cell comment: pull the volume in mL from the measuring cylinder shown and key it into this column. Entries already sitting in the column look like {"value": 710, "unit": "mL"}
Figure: {"value": 0.8, "unit": "mL"}
